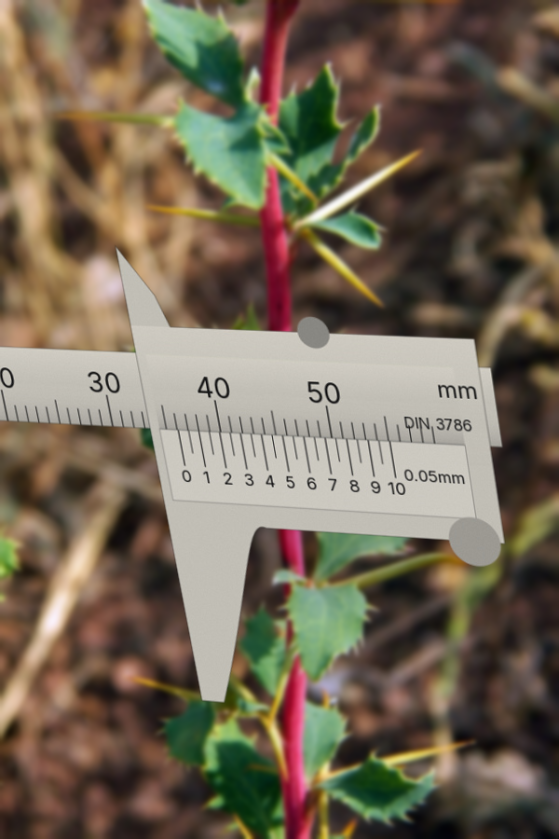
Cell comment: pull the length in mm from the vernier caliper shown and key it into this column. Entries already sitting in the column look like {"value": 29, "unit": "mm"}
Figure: {"value": 36.1, "unit": "mm"}
